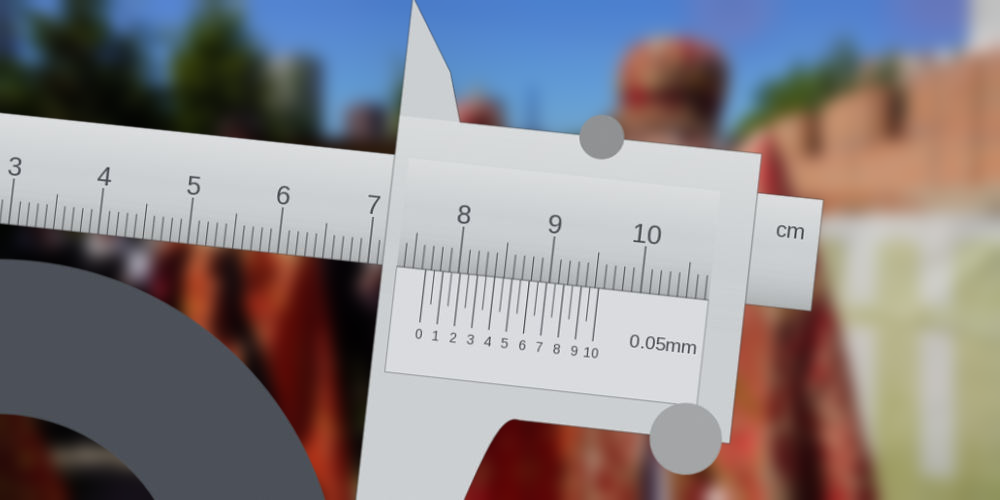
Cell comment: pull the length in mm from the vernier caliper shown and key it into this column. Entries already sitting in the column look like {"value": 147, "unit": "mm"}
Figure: {"value": 76.4, "unit": "mm"}
